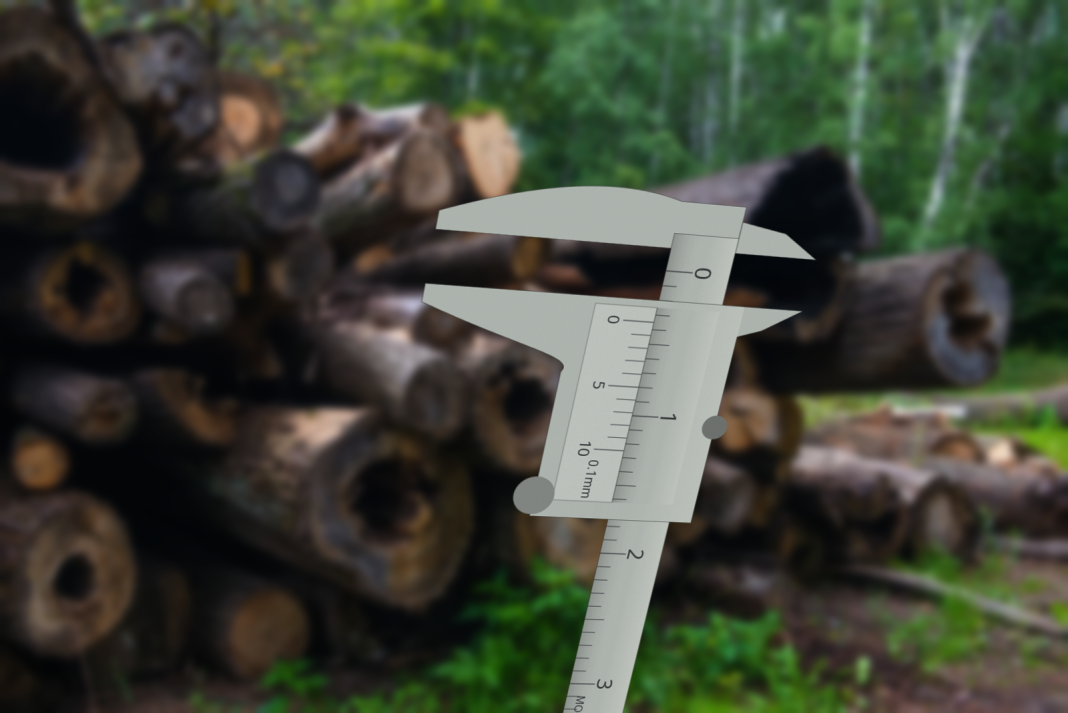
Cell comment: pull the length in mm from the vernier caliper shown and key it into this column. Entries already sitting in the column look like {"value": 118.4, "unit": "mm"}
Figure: {"value": 3.5, "unit": "mm"}
